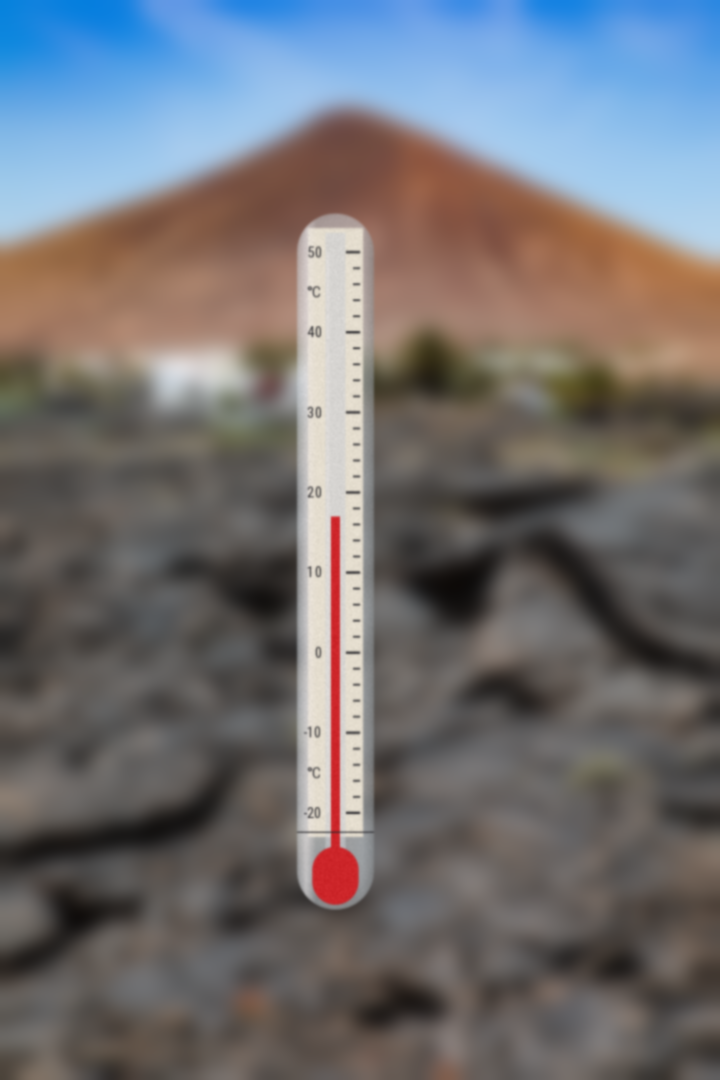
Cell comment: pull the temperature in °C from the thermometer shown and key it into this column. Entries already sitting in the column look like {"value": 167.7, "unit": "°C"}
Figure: {"value": 17, "unit": "°C"}
